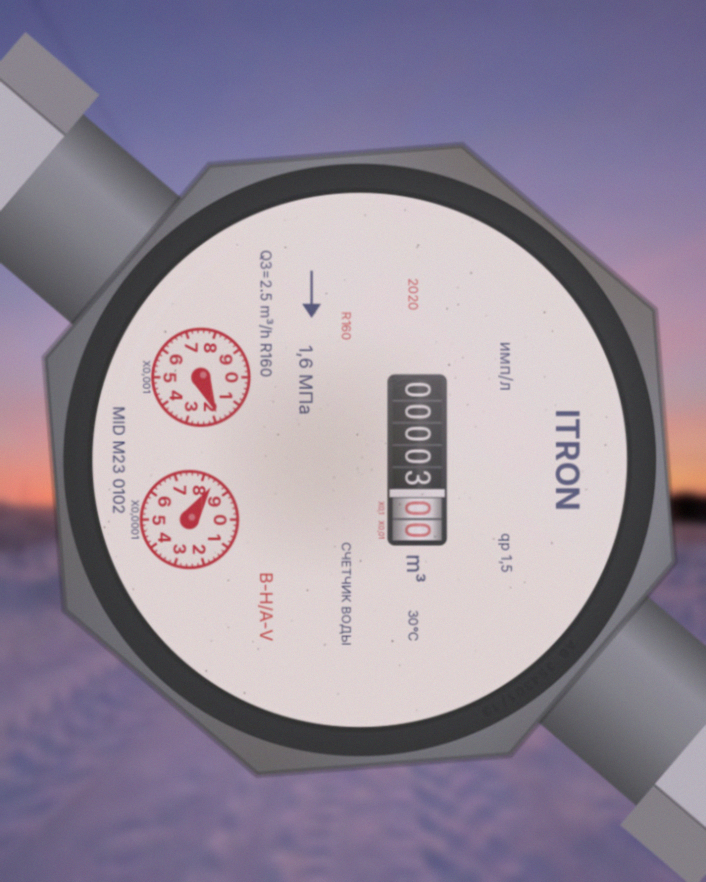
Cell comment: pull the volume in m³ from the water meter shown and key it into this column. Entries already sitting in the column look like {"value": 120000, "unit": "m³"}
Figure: {"value": 3.0018, "unit": "m³"}
